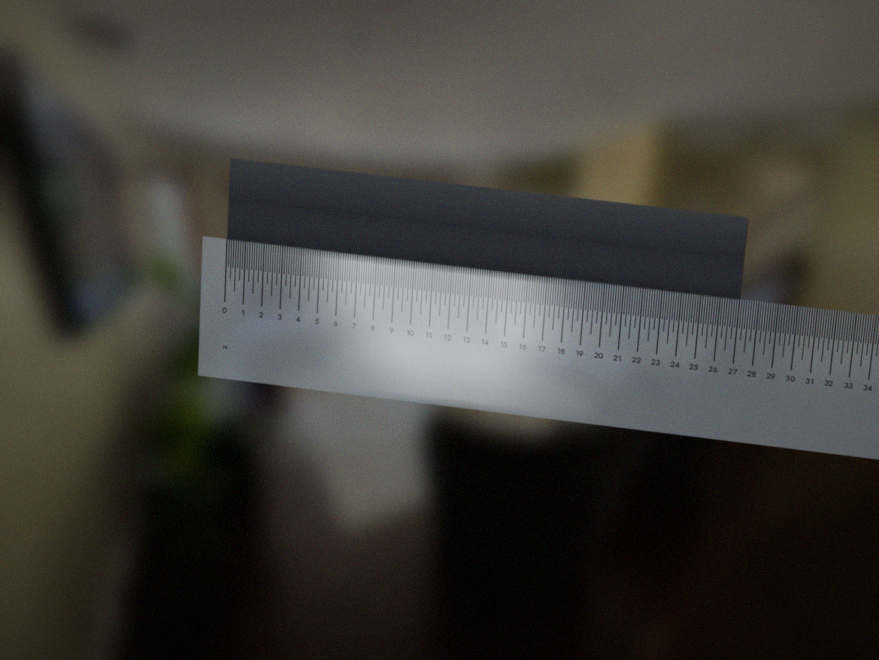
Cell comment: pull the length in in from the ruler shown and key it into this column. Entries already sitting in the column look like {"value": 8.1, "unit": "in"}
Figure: {"value": 27, "unit": "in"}
